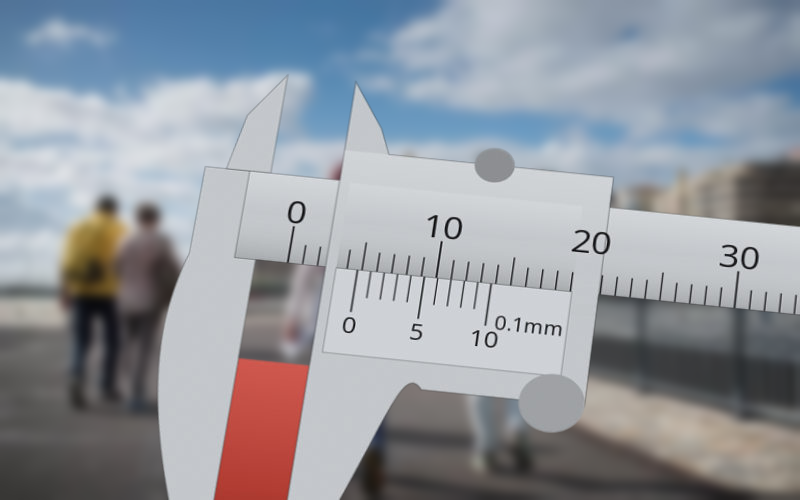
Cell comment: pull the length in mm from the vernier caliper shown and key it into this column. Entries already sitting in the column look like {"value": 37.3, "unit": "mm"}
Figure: {"value": 4.7, "unit": "mm"}
